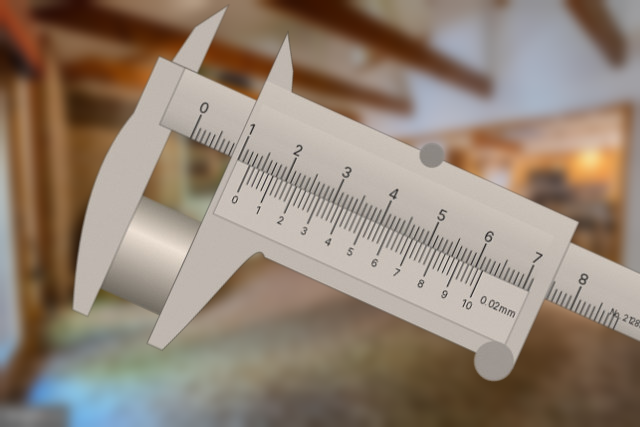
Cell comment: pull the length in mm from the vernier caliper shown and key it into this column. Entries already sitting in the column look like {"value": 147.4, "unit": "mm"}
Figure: {"value": 12.5, "unit": "mm"}
